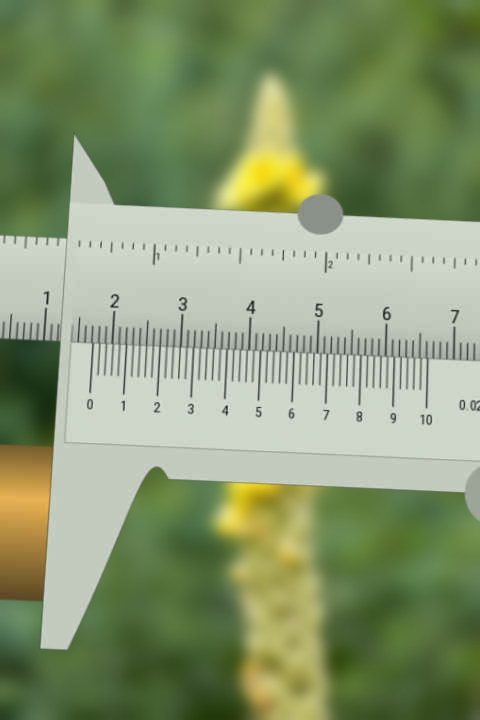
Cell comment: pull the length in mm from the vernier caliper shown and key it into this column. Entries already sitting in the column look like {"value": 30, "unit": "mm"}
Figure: {"value": 17.2, "unit": "mm"}
